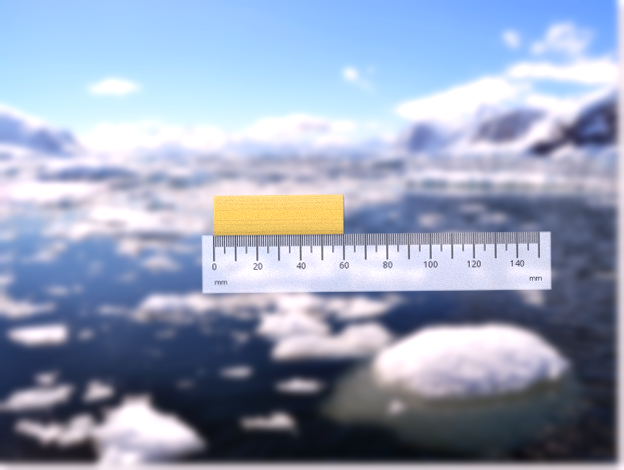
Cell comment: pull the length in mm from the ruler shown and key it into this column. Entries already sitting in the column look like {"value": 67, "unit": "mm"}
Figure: {"value": 60, "unit": "mm"}
